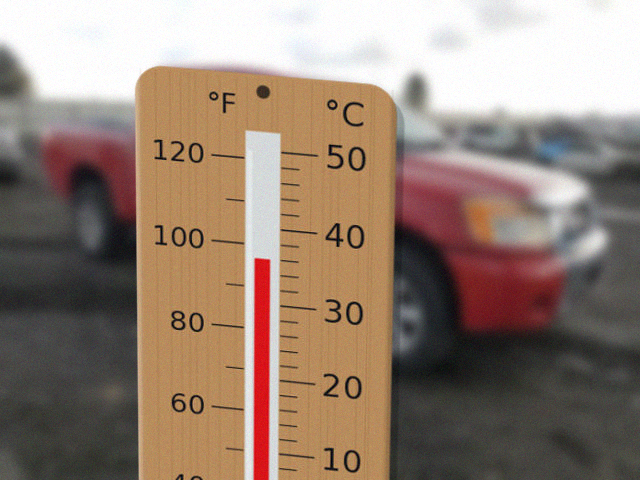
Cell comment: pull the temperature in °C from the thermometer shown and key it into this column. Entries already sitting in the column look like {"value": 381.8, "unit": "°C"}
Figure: {"value": 36, "unit": "°C"}
